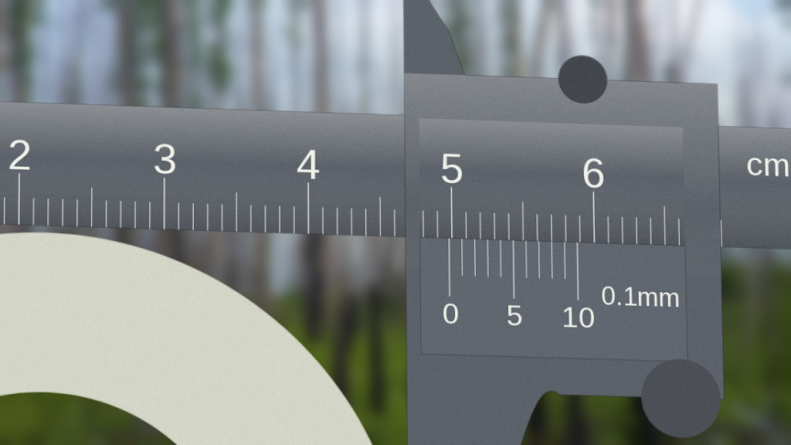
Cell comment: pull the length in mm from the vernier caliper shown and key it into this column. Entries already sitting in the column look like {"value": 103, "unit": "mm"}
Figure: {"value": 49.8, "unit": "mm"}
